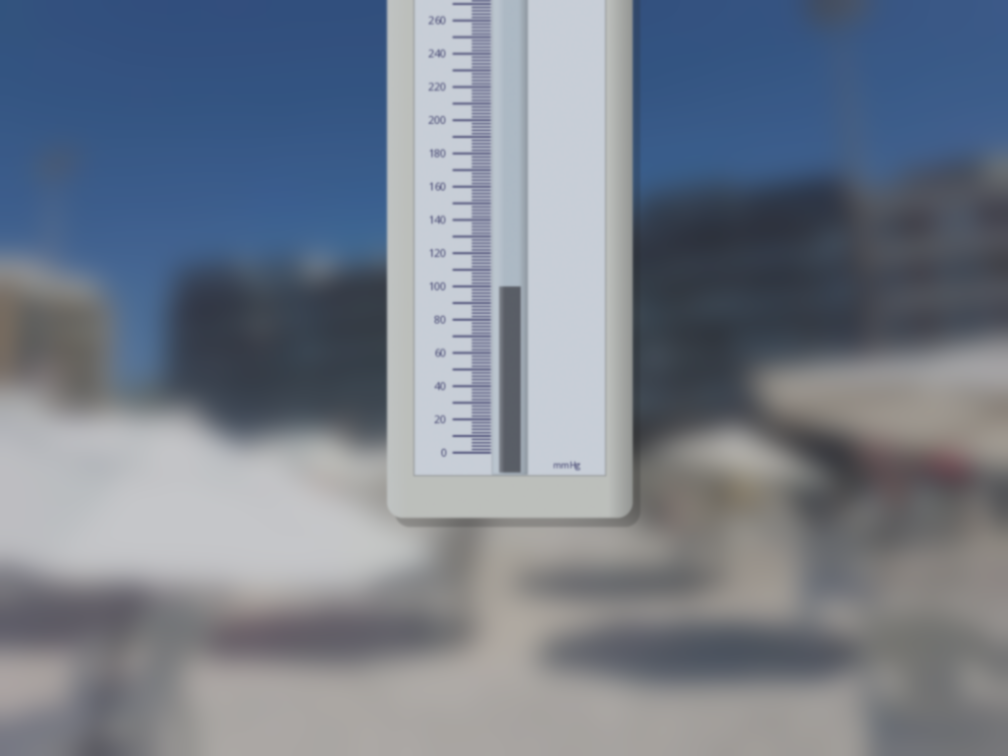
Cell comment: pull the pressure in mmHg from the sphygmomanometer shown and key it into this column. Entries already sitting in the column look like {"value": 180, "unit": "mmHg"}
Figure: {"value": 100, "unit": "mmHg"}
